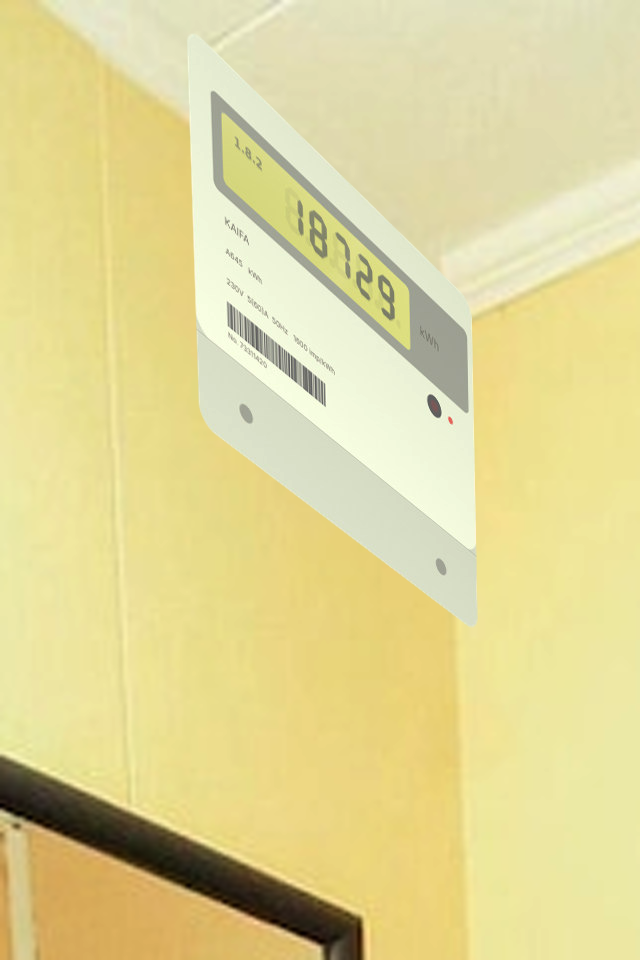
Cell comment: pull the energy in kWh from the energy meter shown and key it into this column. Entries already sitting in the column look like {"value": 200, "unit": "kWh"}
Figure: {"value": 18729, "unit": "kWh"}
